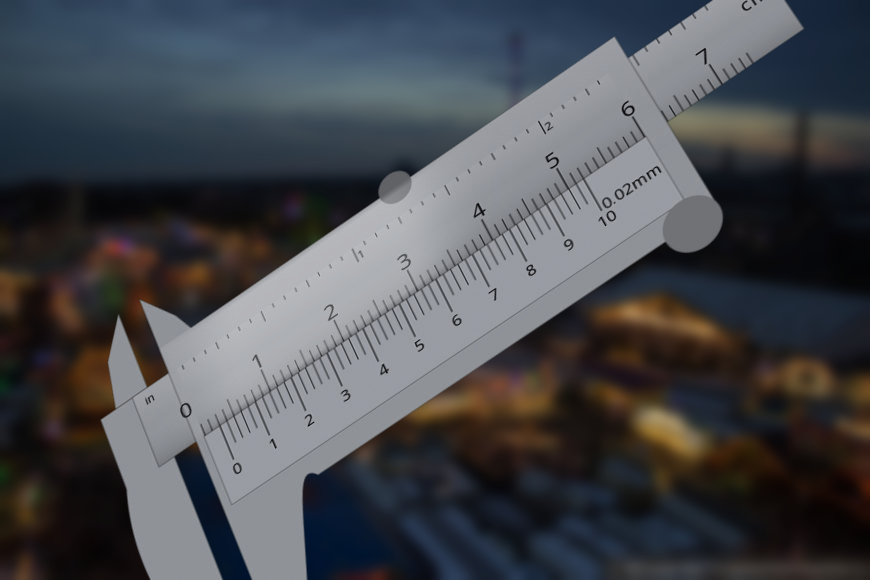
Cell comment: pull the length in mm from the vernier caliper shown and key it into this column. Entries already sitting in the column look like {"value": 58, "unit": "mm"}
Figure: {"value": 3.0, "unit": "mm"}
